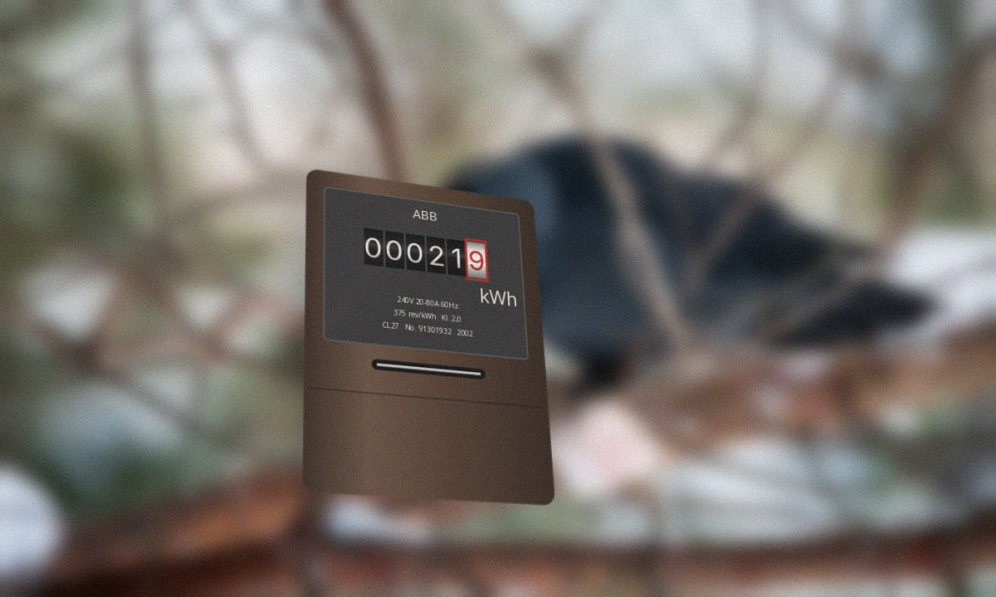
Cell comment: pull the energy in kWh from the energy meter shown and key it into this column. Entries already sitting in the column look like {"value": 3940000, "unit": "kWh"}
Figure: {"value": 21.9, "unit": "kWh"}
